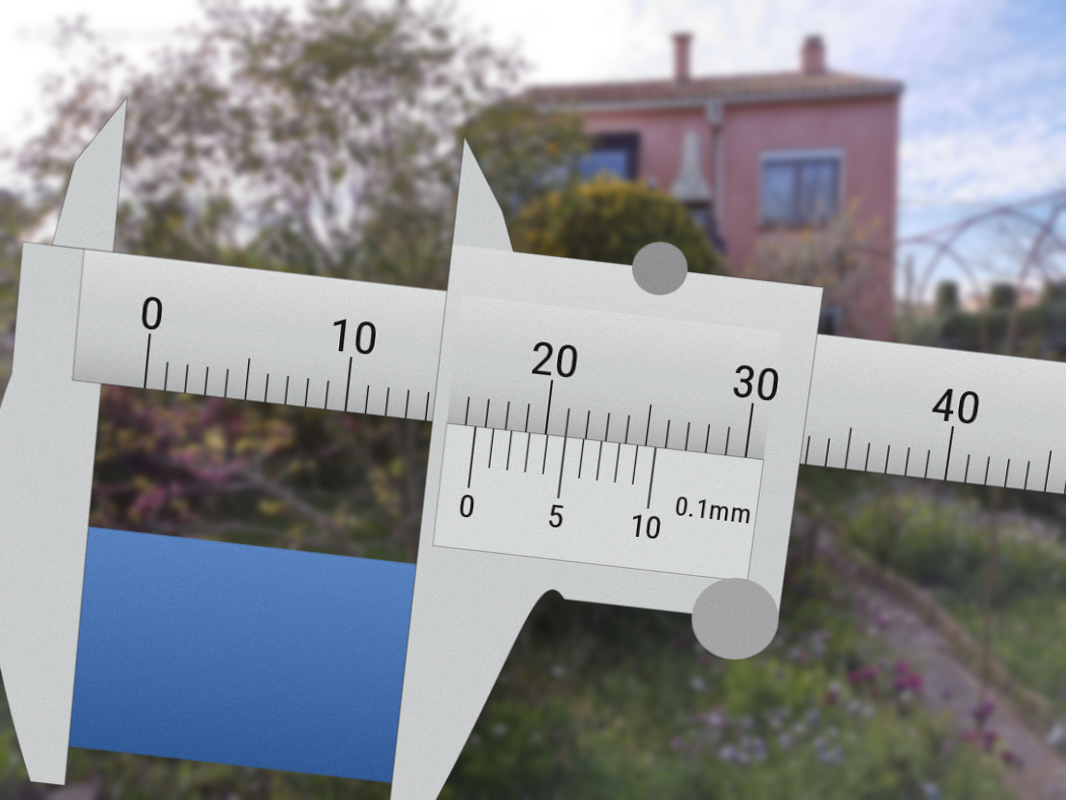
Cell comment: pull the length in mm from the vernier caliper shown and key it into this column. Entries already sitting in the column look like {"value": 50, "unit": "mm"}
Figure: {"value": 16.5, "unit": "mm"}
